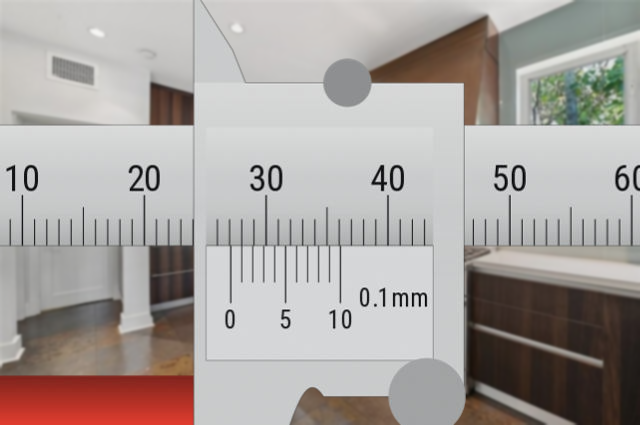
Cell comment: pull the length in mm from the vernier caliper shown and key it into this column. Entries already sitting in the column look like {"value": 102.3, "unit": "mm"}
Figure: {"value": 27.1, "unit": "mm"}
